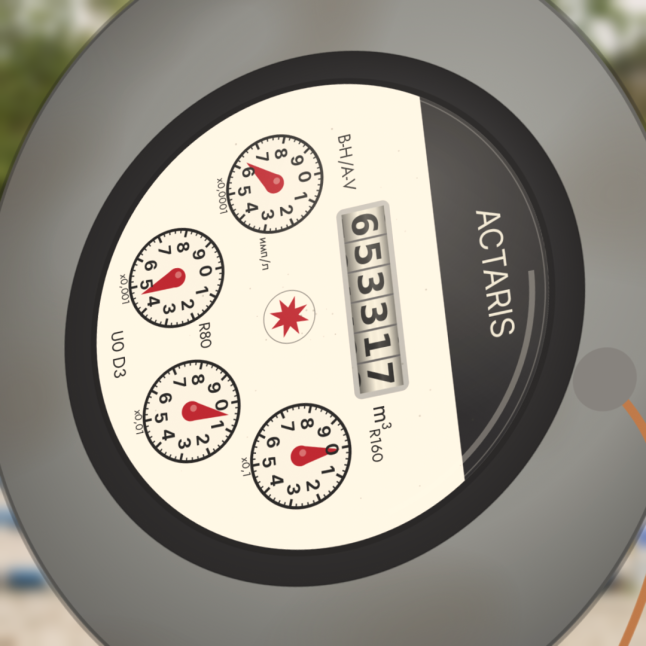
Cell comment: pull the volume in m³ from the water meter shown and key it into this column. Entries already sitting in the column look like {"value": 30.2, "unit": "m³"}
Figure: {"value": 653317.0046, "unit": "m³"}
